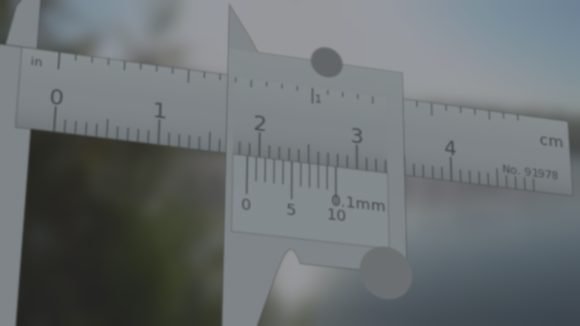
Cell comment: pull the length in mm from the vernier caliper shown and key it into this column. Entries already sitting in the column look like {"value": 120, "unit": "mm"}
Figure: {"value": 18.8, "unit": "mm"}
